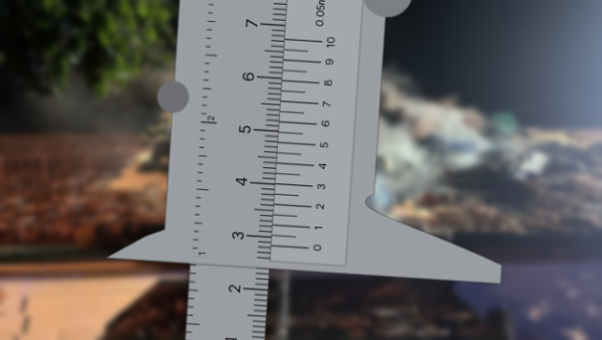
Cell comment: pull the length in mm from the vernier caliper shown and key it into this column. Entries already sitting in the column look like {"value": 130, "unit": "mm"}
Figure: {"value": 28.4, "unit": "mm"}
